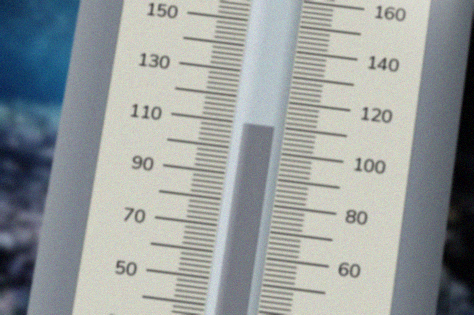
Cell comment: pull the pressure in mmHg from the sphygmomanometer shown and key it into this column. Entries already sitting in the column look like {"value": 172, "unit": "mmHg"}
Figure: {"value": 110, "unit": "mmHg"}
